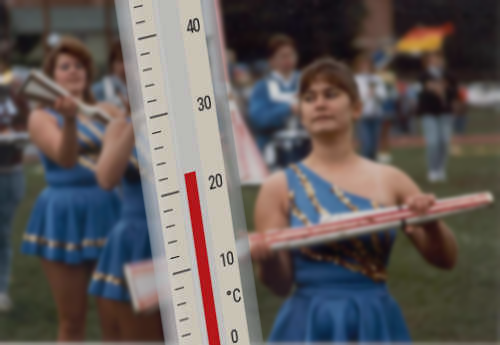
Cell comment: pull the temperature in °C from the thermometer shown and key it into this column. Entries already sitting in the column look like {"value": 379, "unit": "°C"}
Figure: {"value": 22, "unit": "°C"}
